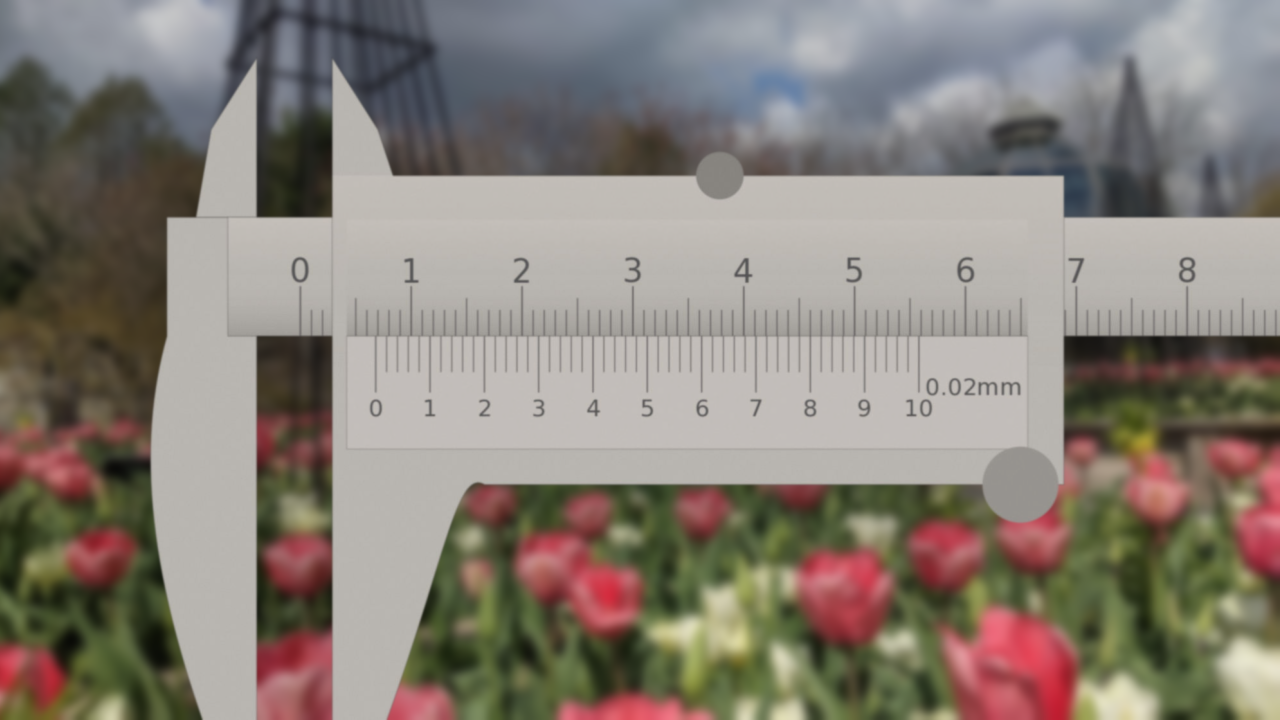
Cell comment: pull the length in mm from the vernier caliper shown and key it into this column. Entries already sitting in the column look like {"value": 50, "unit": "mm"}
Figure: {"value": 6.8, "unit": "mm"}
